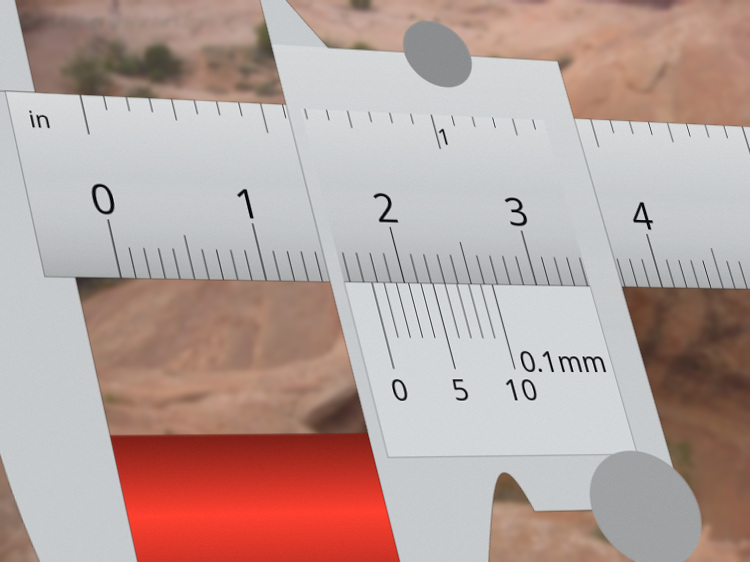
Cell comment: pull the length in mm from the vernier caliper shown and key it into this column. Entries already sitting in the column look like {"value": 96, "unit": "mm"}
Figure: {"value": 17.6, "unit": "mm"}
